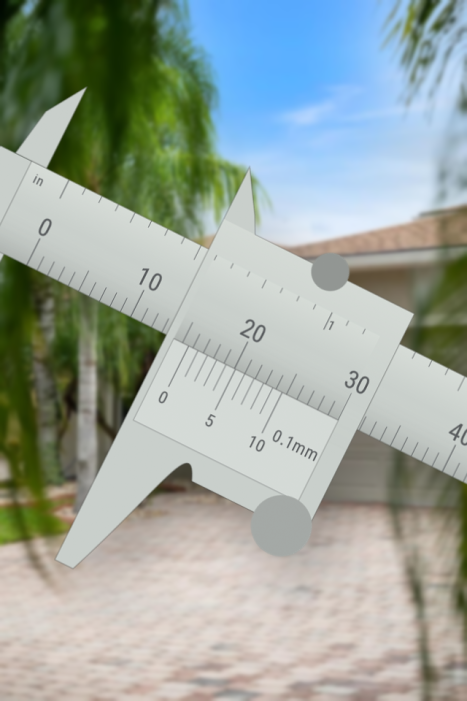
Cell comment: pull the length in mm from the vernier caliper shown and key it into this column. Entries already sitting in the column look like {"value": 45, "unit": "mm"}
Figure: {"value": 15.6, "unit": "mm"}
